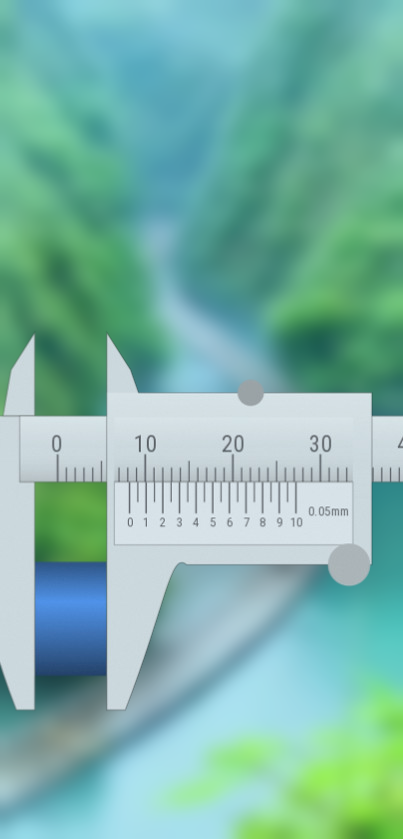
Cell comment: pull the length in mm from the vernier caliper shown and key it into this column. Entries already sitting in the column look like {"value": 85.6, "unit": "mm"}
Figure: {"value": 8.2, "unit": "mm"}
